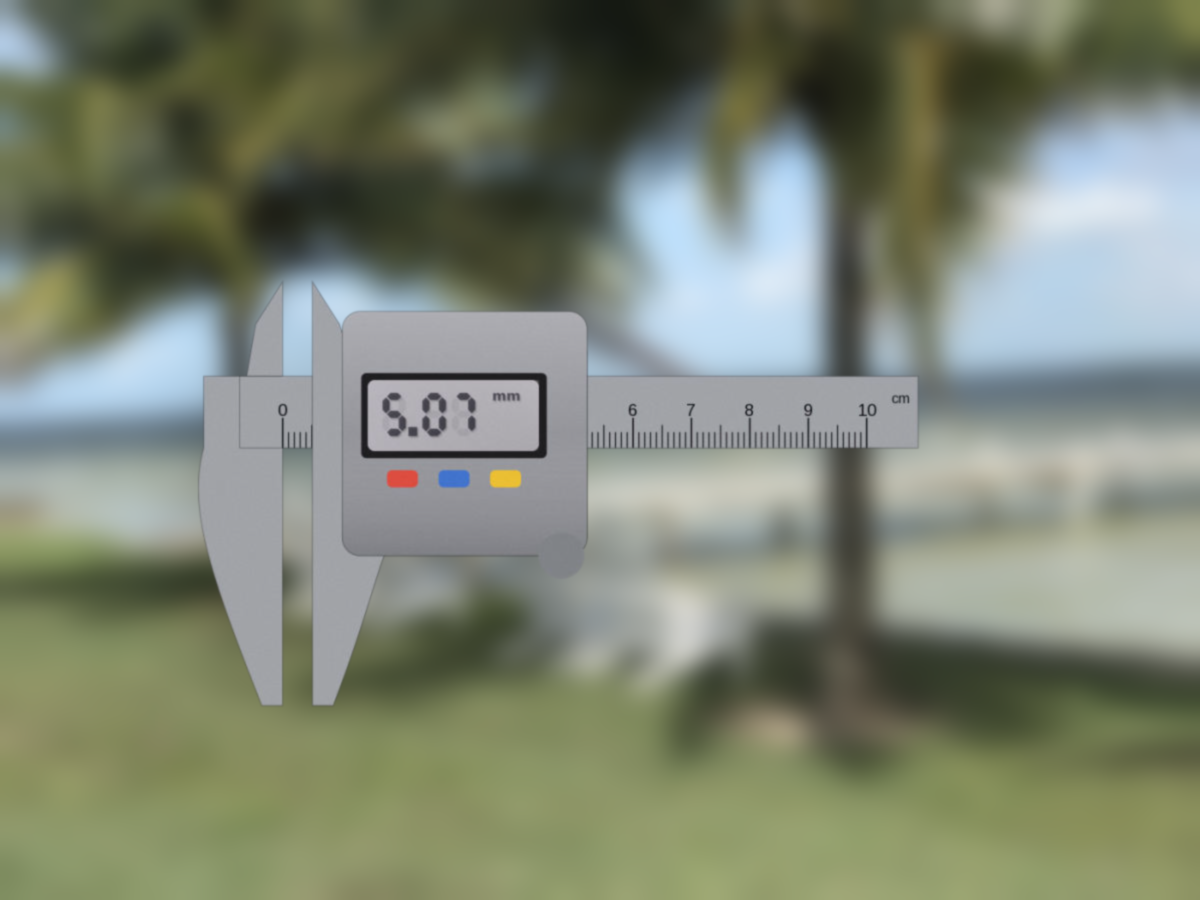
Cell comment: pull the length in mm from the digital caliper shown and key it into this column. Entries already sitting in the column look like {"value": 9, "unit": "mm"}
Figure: {"value": 5.07, "unit": "mm"}
